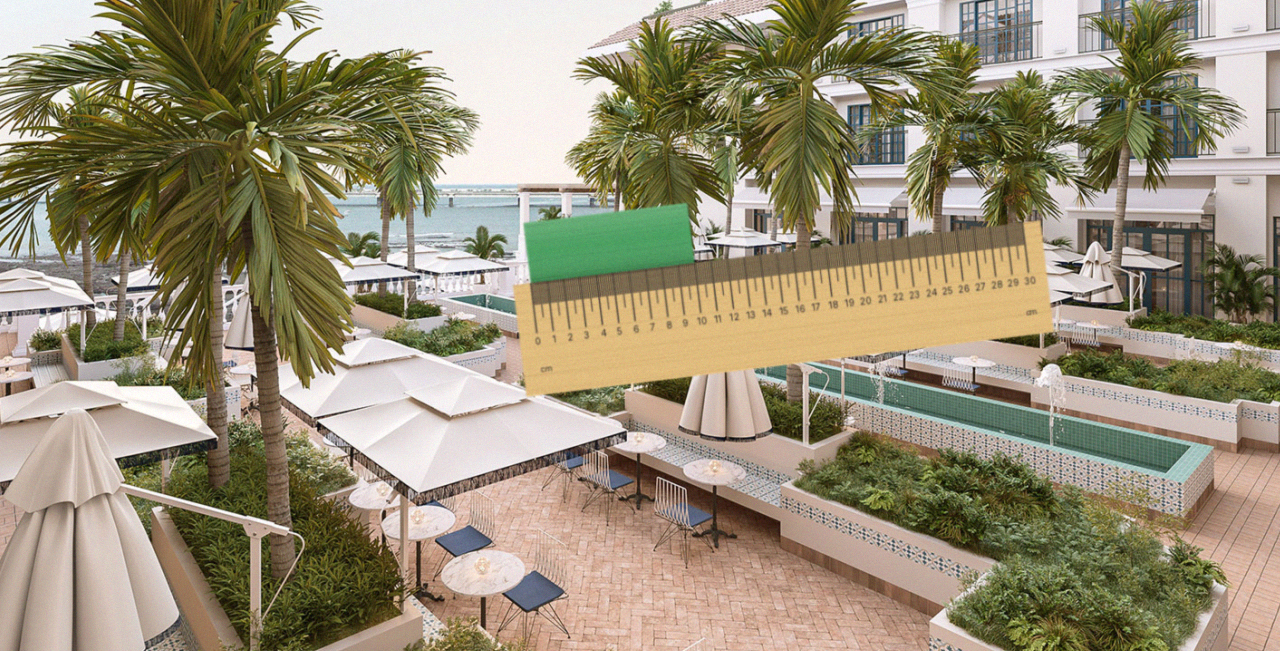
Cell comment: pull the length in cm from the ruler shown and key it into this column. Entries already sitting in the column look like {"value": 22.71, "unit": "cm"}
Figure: {"value": 10, "unit": "cm"}
